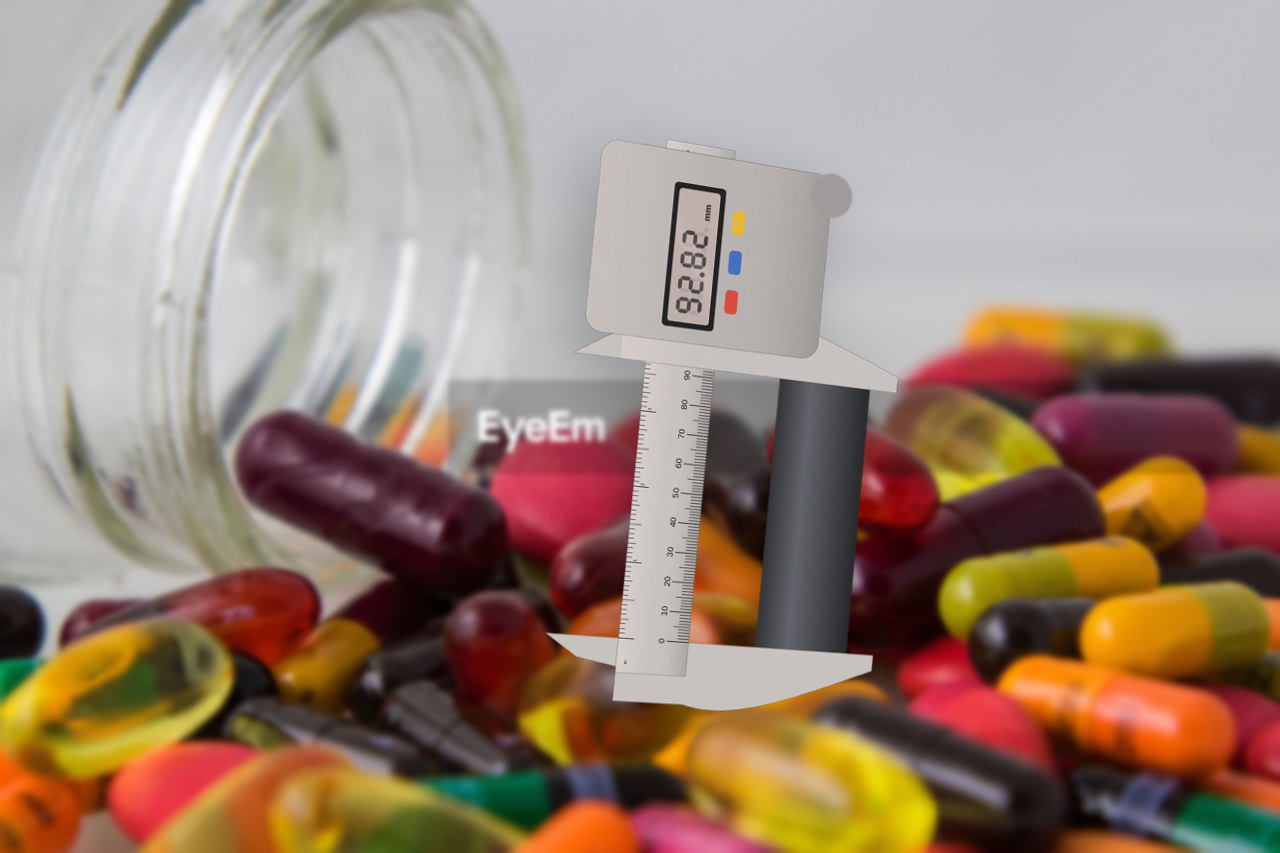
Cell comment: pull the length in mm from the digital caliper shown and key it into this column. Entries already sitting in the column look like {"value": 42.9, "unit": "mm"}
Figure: {"value": 92.82, "unit": "mm"}
